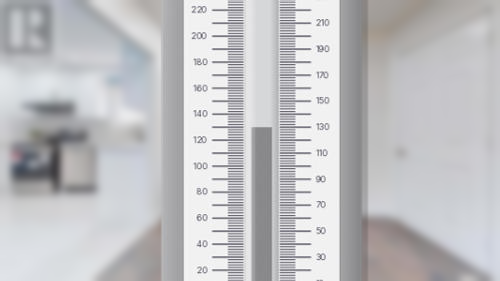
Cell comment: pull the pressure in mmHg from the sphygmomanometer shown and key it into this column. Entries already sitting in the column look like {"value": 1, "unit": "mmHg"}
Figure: {"value": 130, "unit": "mmHg"}
